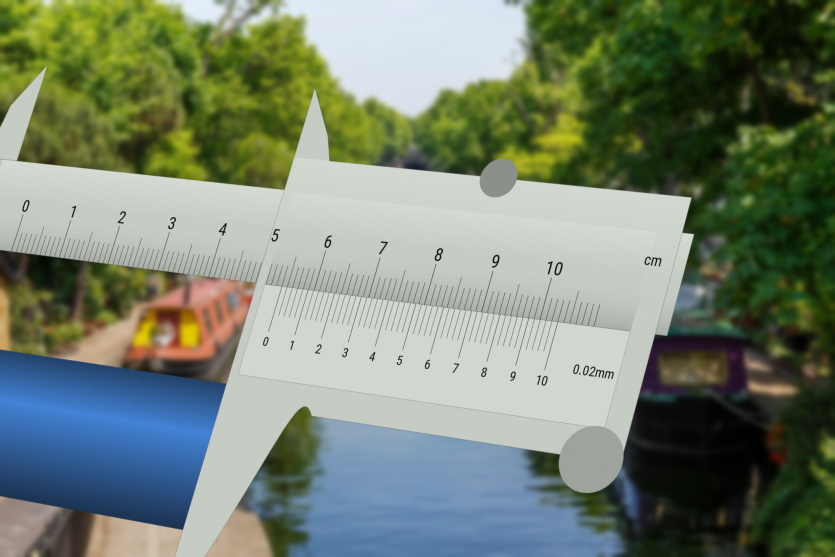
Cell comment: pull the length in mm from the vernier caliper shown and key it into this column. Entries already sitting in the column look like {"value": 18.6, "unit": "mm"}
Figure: {"value": 54.0, "unit": "mm"}
